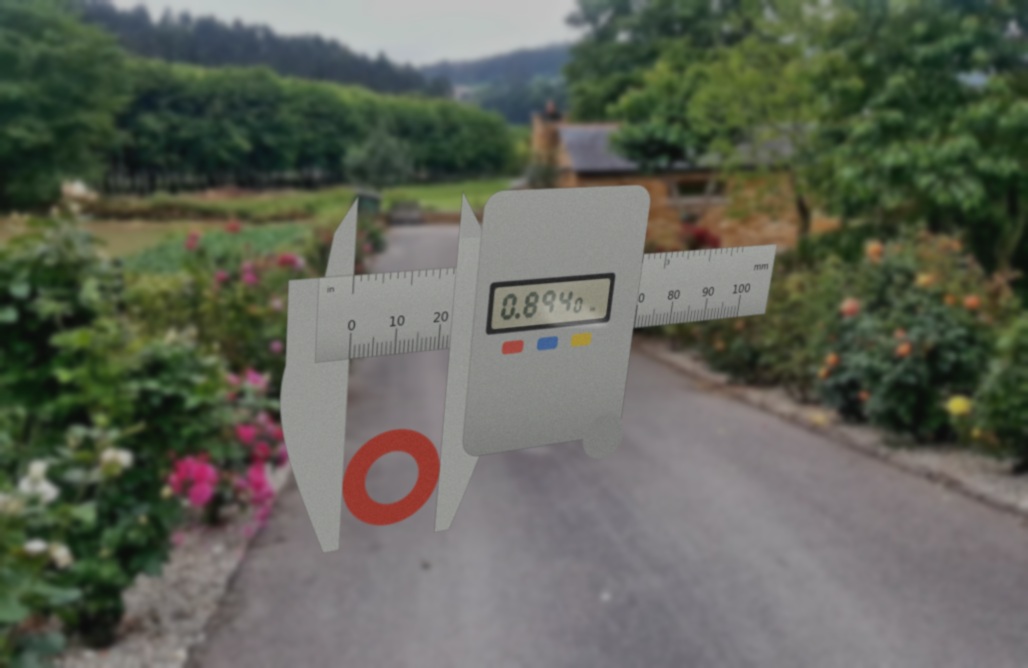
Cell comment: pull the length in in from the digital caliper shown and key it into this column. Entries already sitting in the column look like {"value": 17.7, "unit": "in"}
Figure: {"value": 0.8940, "unit": "in"}
